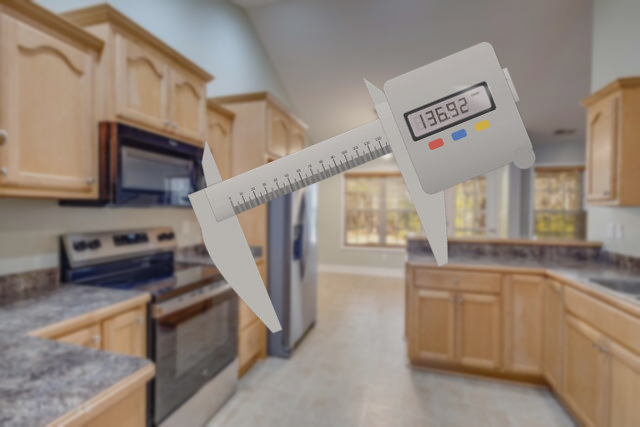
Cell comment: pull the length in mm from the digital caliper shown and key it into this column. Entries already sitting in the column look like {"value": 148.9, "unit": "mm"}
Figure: {"value": 136.92, "unit": "mm"}
